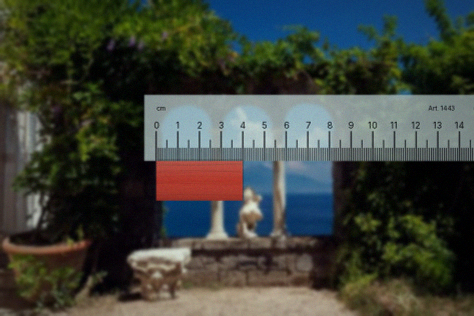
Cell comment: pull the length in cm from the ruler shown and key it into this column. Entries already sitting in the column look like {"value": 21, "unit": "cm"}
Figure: {"value": 4, "unit": "cm"}
